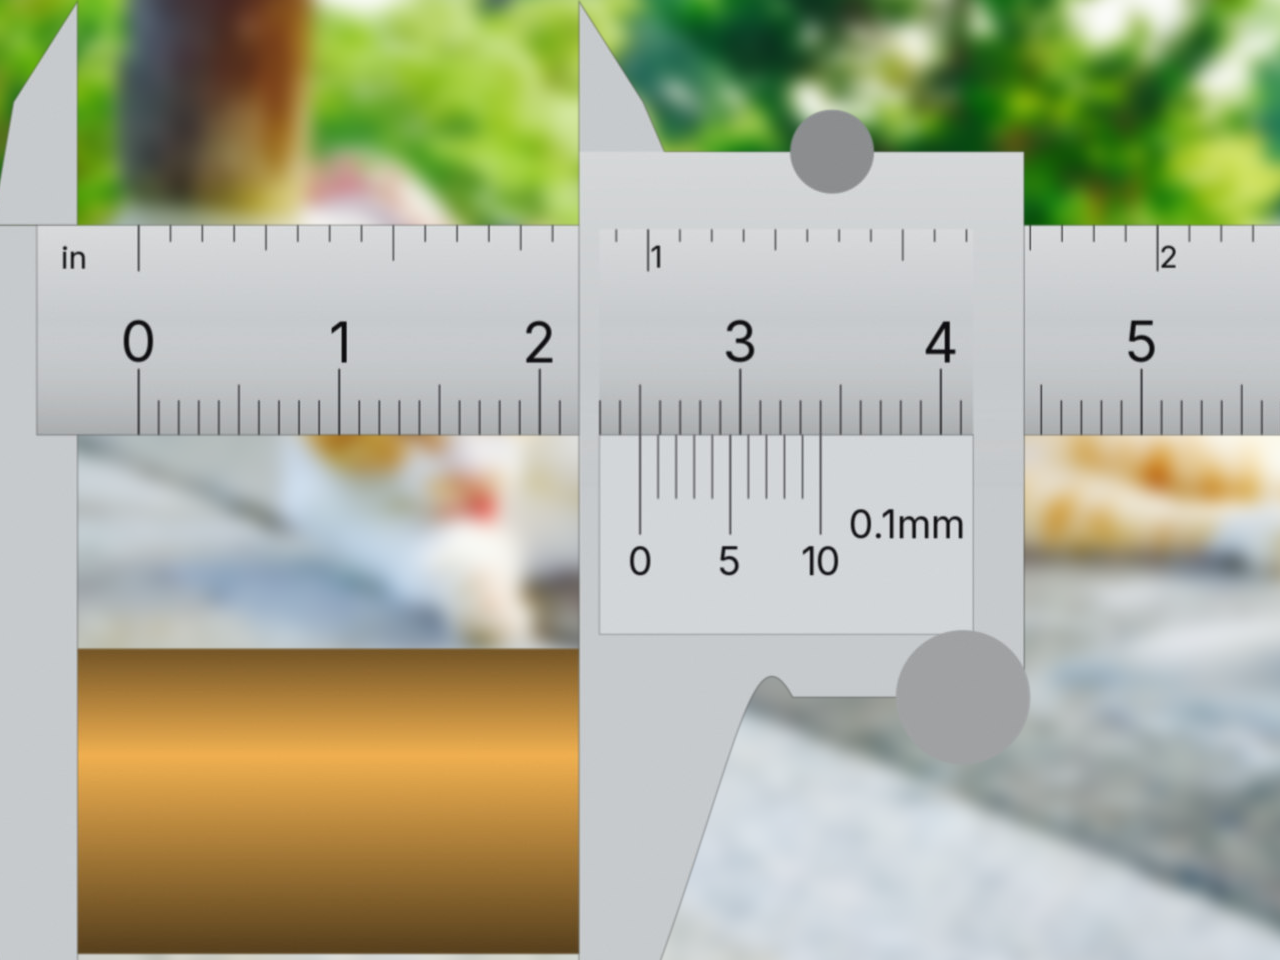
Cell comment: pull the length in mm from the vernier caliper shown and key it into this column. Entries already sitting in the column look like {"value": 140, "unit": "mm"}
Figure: {"value": 25.0, "unit": "mm"}
